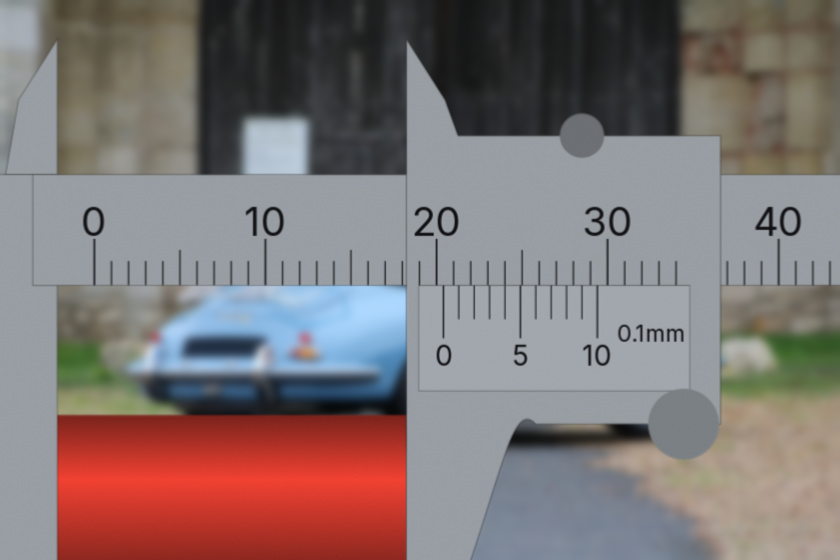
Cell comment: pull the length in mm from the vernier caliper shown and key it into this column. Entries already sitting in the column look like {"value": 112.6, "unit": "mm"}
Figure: {"value": 20.4, "unit": "mm"}
